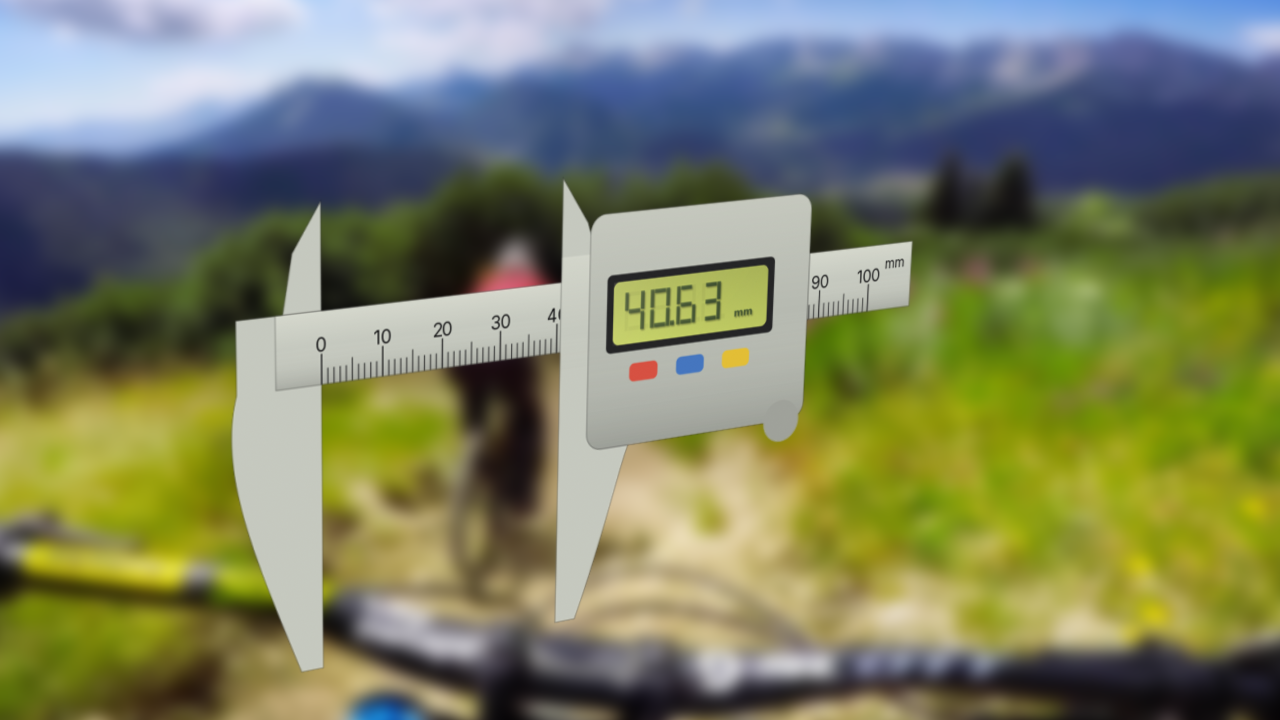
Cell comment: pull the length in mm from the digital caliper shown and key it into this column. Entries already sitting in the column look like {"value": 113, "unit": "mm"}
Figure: {"value": 40.63, "unit": "mm"}
